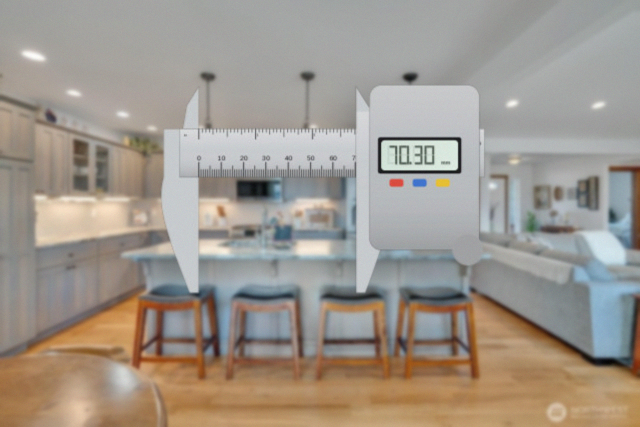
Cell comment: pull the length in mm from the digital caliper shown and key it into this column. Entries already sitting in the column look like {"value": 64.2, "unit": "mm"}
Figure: {"value": 70.30, "unit": "mm"}
